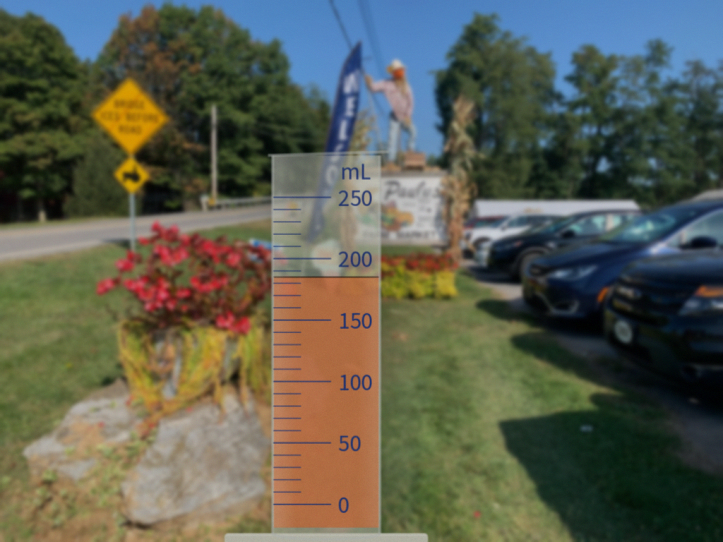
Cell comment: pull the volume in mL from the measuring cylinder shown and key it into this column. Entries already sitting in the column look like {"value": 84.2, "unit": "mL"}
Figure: {"value": 185, "unit": "mL"}
